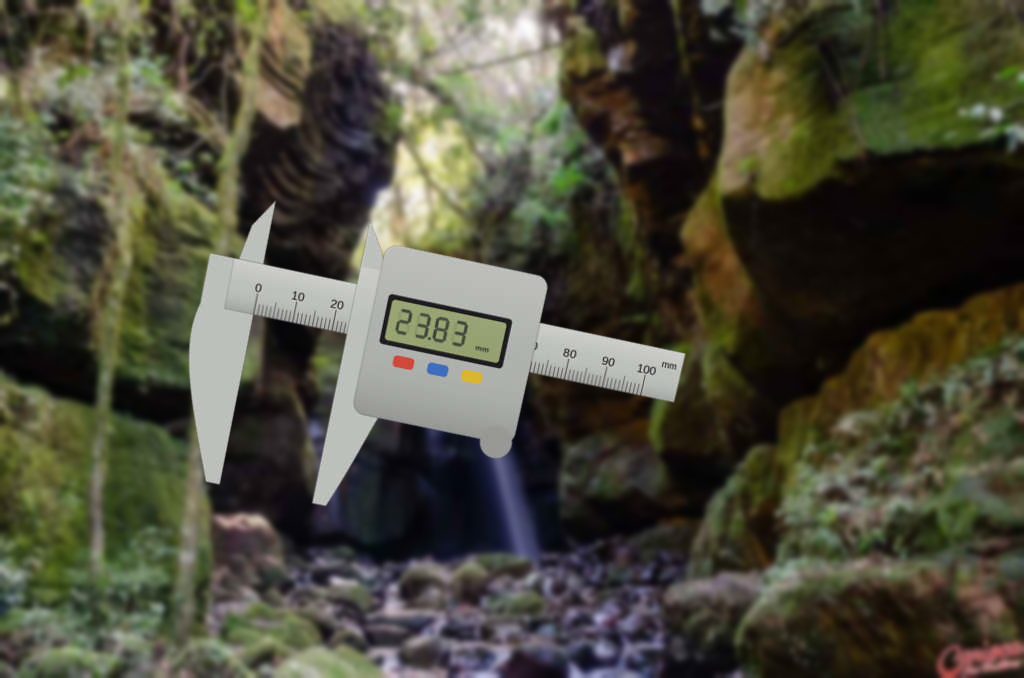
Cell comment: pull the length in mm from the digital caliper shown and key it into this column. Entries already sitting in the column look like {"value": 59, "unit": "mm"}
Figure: {"value": 23.83, "unit": "mm"}
